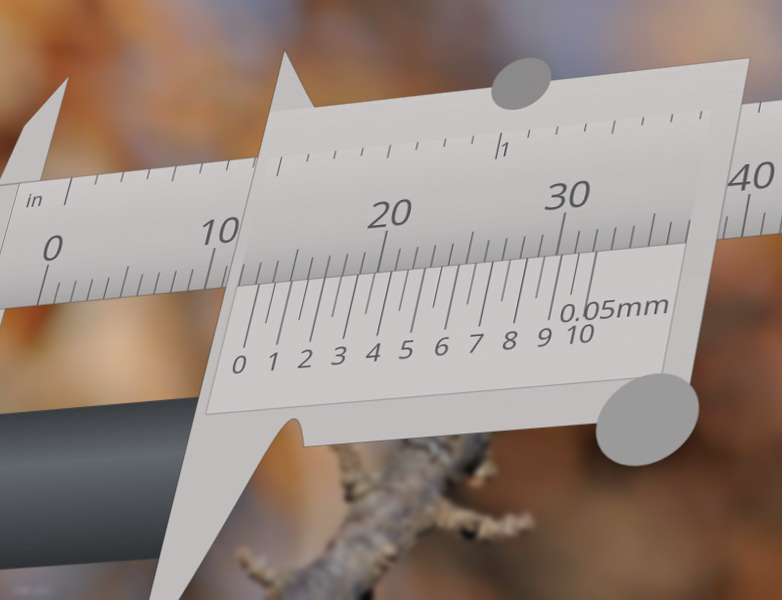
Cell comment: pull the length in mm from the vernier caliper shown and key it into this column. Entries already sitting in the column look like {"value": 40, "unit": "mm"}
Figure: {"value": 13.2, "unit": "mm"}
